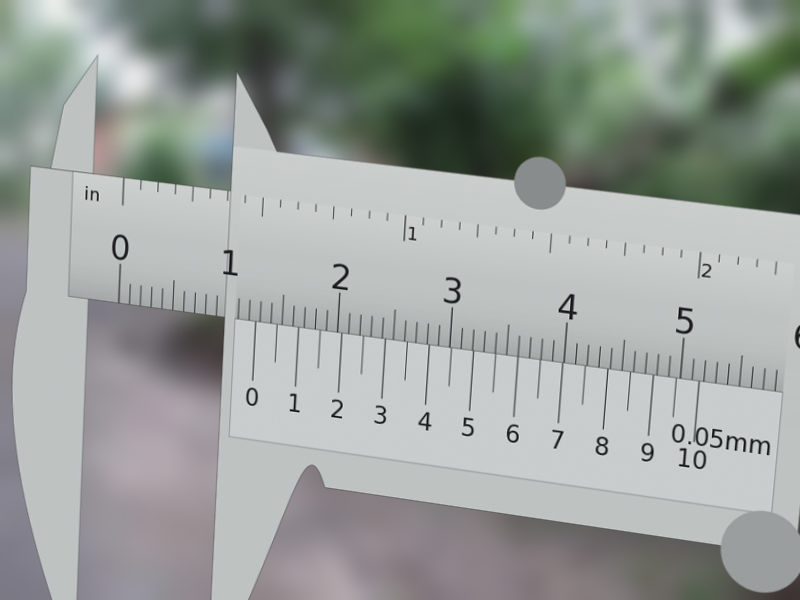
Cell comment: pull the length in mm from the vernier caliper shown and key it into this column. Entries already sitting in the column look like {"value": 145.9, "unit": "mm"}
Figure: {"value": 12.6, "unit": "mm"}
